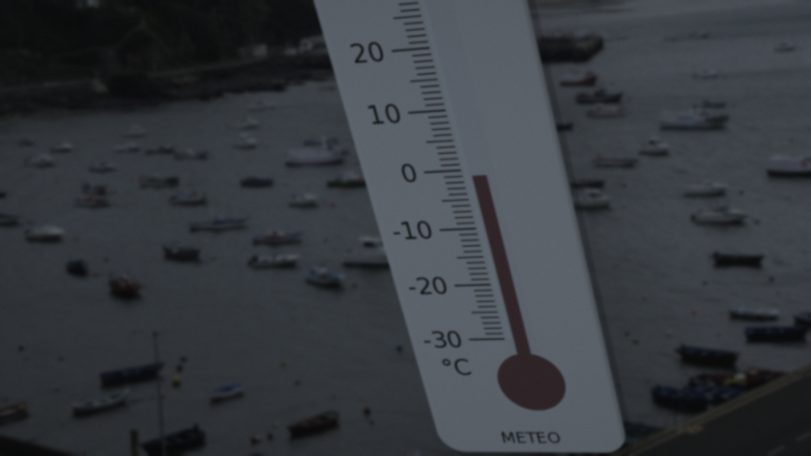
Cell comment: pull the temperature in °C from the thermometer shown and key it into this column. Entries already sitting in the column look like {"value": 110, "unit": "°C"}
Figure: {"value": -1, "unit": "°C"}
